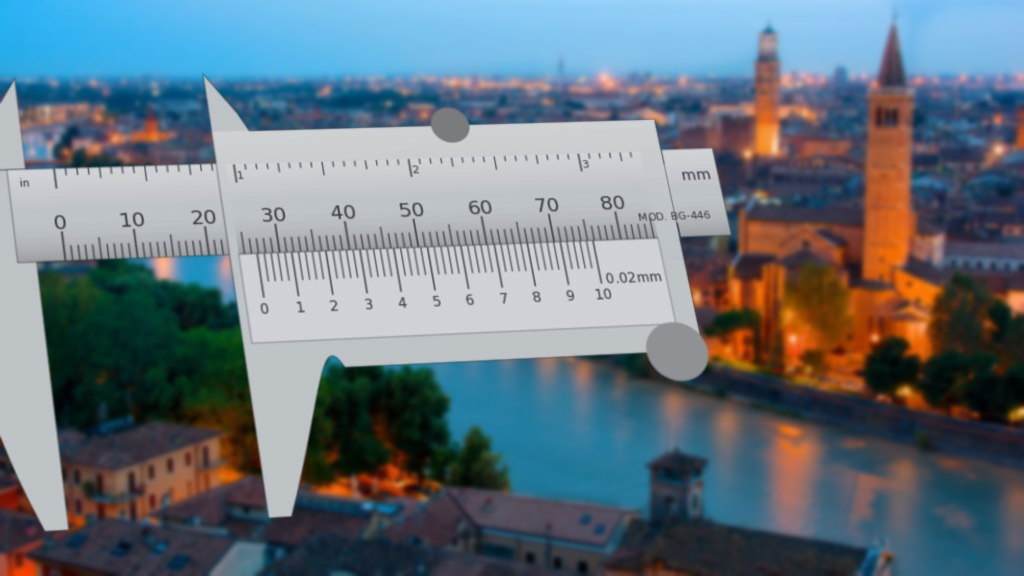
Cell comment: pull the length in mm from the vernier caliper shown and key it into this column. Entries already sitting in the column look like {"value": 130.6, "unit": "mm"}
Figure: {"value": 26.8, "unit": "mm"}
